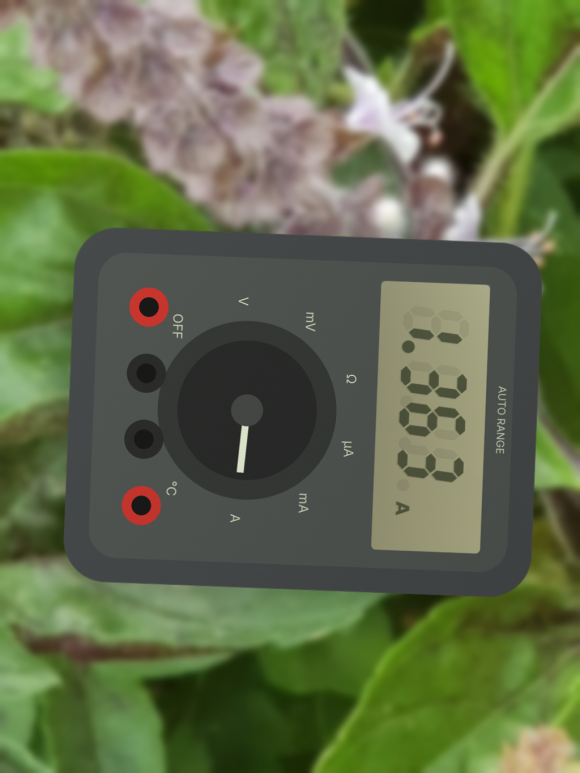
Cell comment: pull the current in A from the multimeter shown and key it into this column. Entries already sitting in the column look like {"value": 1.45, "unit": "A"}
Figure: {"value": 1.363, "unit": "A"}
